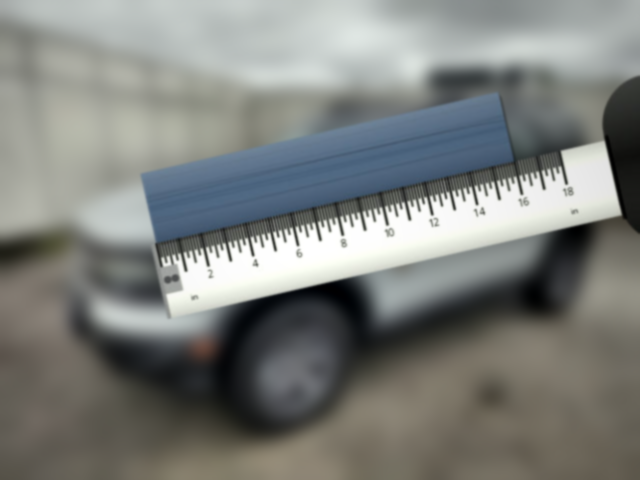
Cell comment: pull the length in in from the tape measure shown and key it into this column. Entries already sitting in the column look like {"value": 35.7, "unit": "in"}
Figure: {"value": 16, "unit": "in"}
